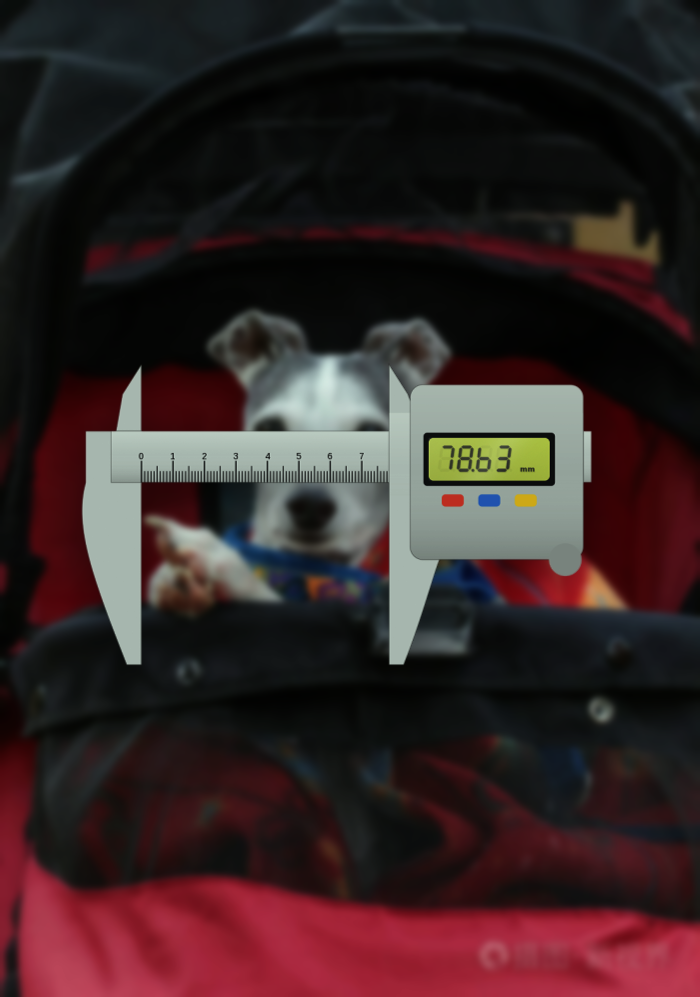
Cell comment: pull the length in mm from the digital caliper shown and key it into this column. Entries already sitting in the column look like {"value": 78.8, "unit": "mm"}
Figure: {"value": 78.63, "unit": "mm"}
